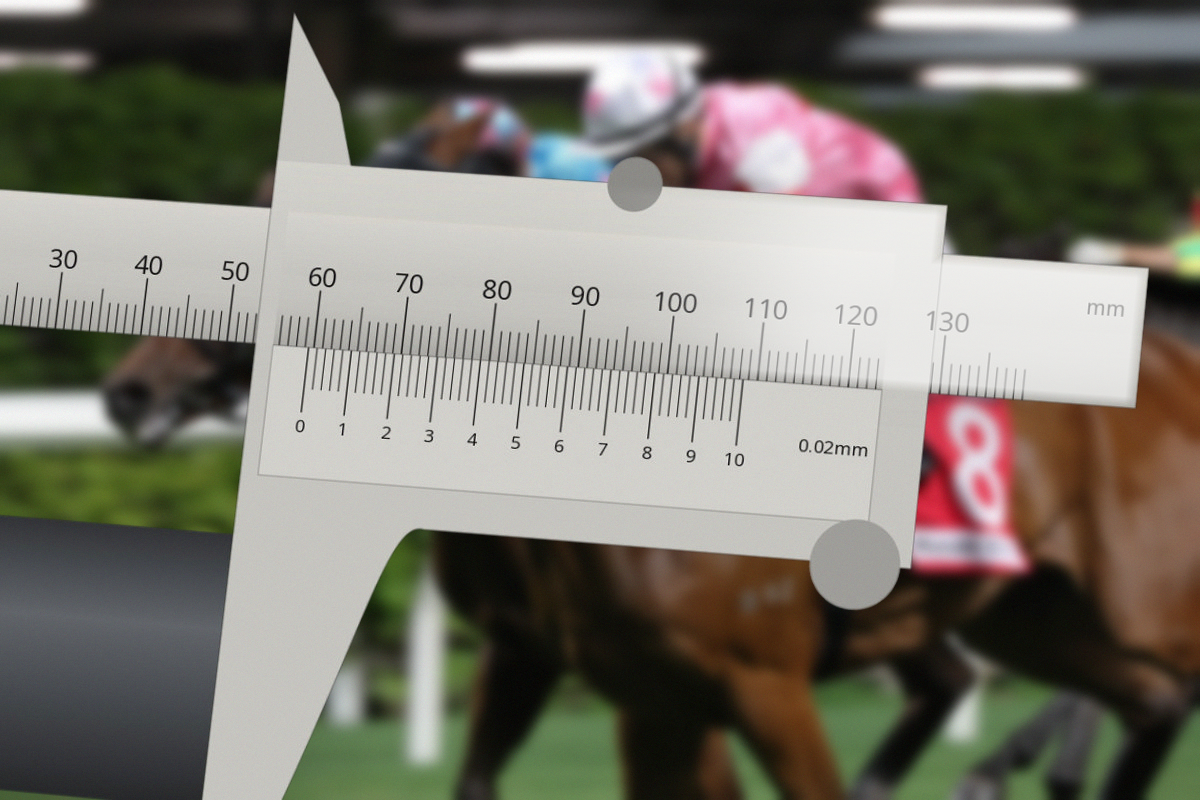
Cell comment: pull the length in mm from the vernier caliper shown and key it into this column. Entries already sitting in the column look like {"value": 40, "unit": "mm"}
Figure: {"value": 59.4, "unit": "mm"}
